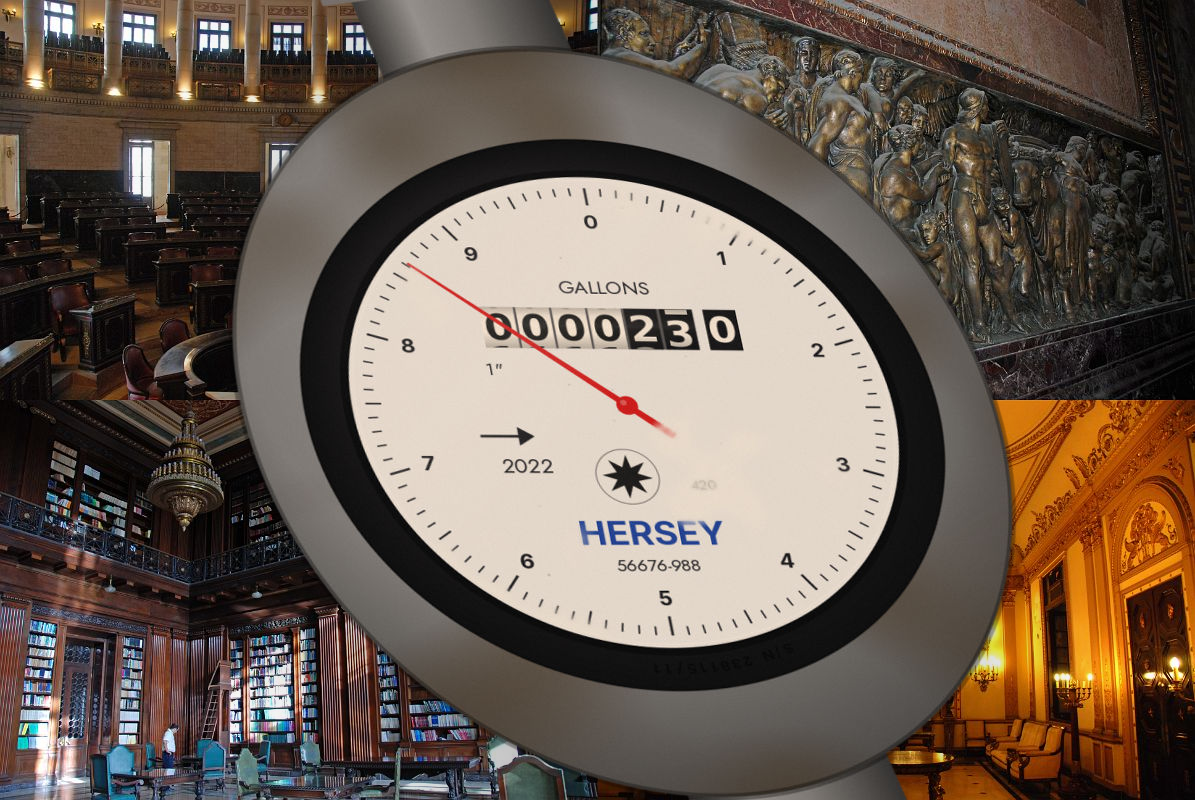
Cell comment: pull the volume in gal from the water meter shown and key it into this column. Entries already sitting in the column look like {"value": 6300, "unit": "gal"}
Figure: {"value": 228.6, "unit": "gal"}
